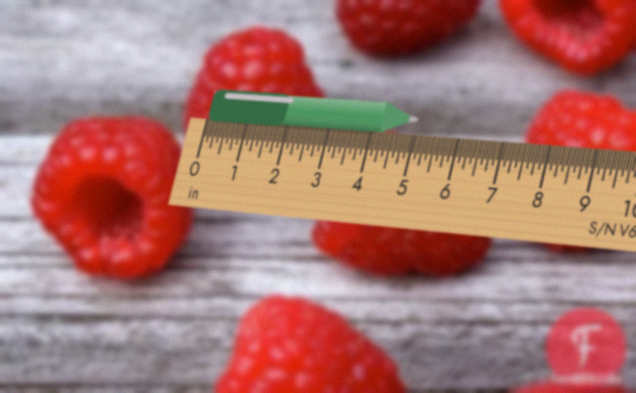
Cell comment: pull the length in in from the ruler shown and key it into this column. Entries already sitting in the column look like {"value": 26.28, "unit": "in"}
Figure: {"value": 5, "unit": "in"}
